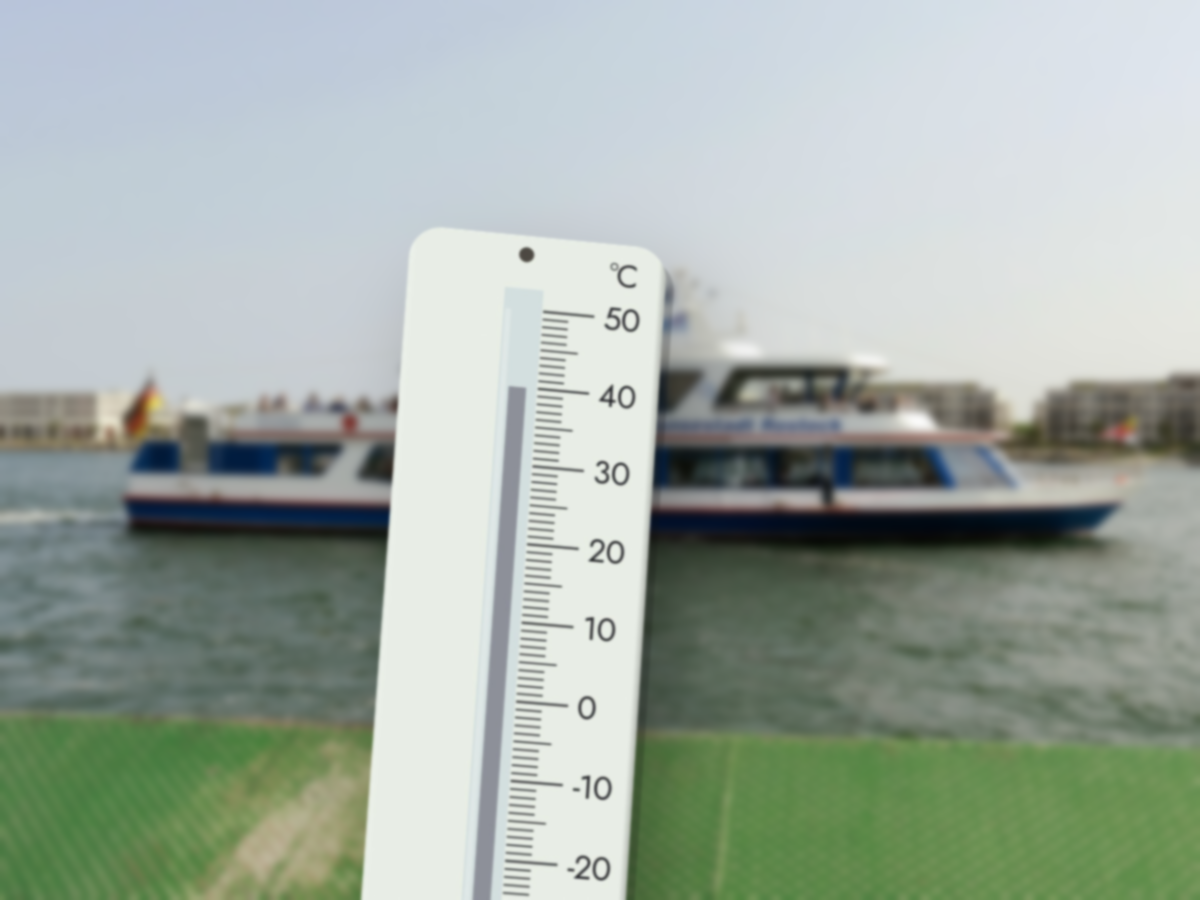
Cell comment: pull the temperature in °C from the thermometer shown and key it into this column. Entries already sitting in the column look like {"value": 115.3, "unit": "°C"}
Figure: {"value": 40, "unit": "°C"}
